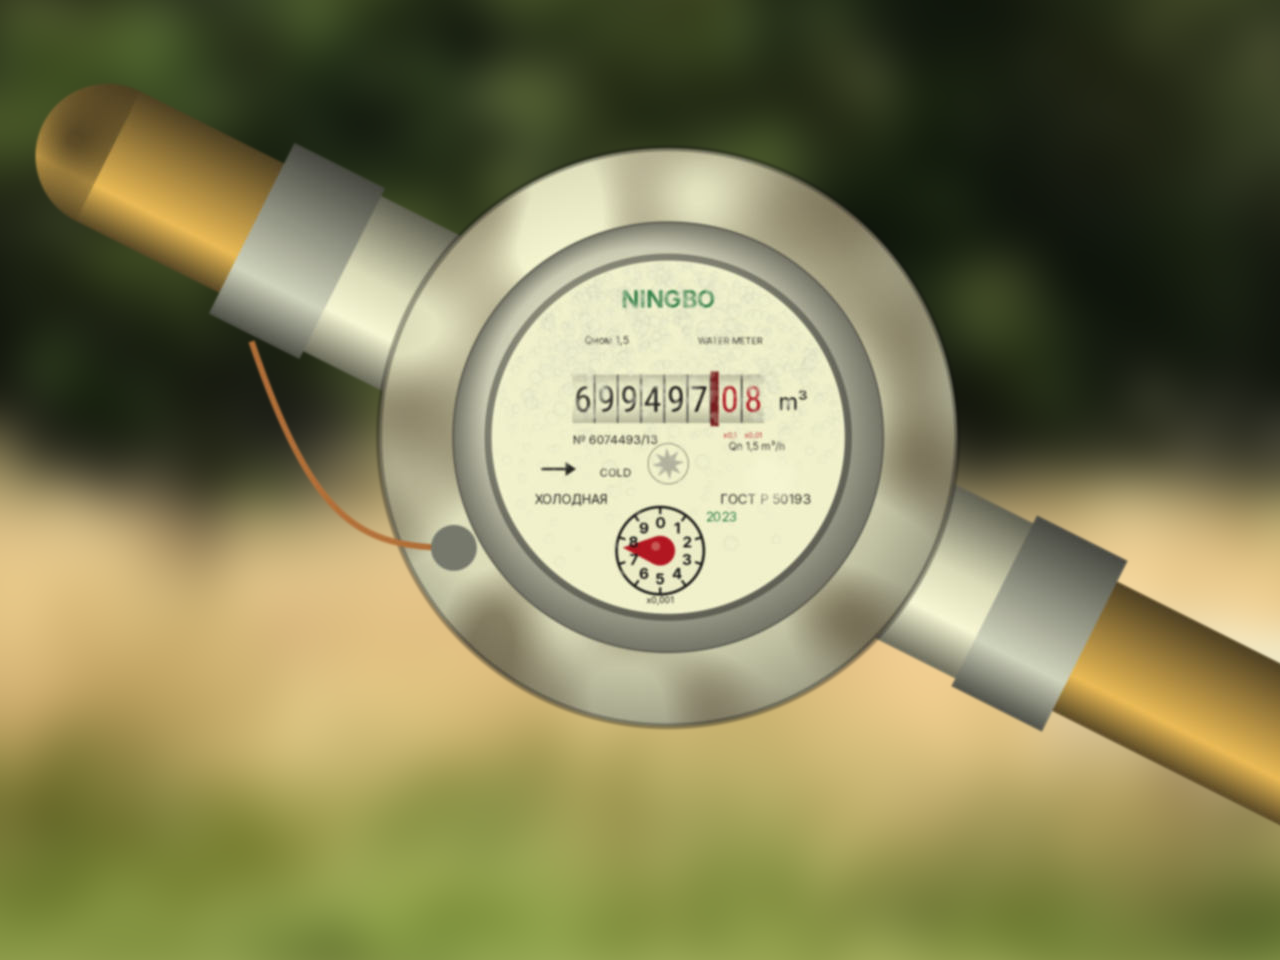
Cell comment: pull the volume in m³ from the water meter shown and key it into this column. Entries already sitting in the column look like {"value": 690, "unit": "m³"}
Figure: {"value": 699497.087, "unit": "m³"}
